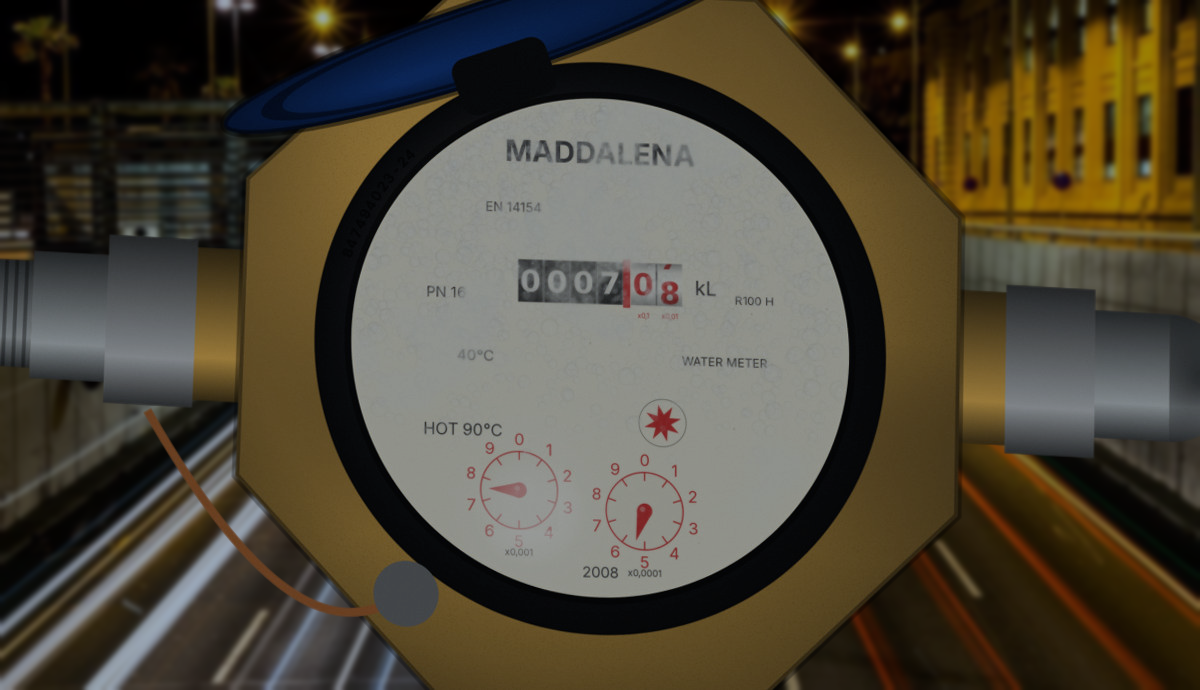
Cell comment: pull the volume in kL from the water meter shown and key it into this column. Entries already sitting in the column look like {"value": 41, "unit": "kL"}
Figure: {"value": 7.0775, "unit": "kL"}
